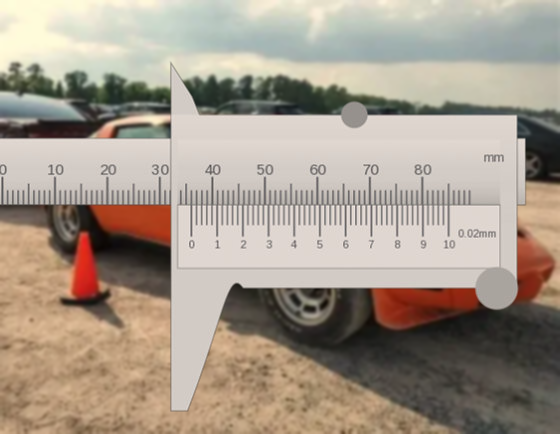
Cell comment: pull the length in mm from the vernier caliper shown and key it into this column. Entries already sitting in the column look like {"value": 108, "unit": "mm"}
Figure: {"value": 36.0, "unit": "mm"}
